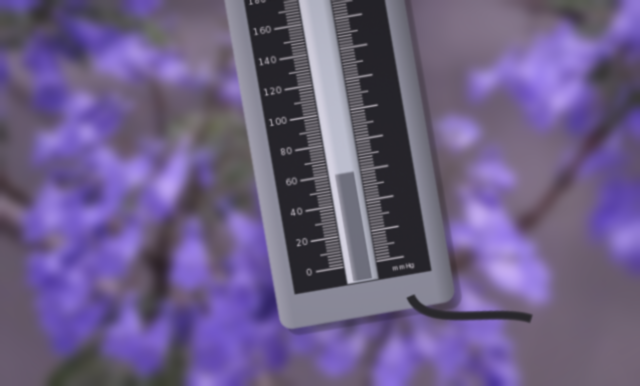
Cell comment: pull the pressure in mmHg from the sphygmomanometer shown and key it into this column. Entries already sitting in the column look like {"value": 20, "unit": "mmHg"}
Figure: {"value": 60, "unit": "mmHg"}
